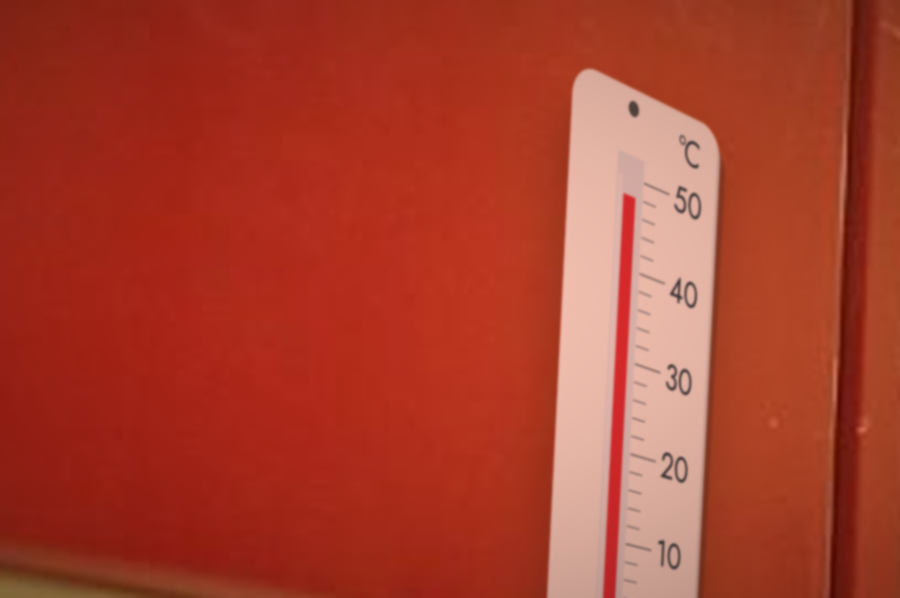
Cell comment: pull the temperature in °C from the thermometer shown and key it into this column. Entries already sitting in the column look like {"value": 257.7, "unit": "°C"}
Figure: {"value": 48, "unit": "°C"}
